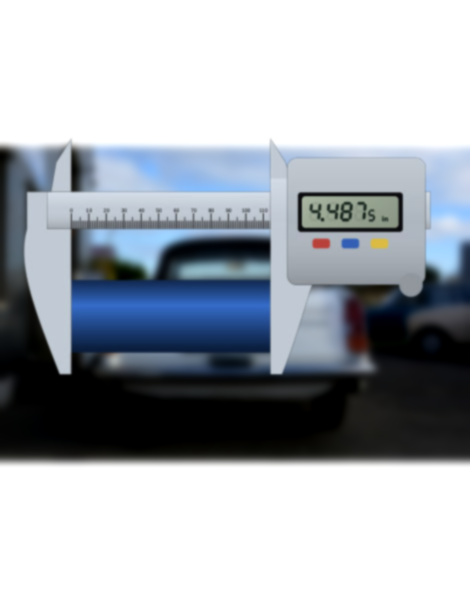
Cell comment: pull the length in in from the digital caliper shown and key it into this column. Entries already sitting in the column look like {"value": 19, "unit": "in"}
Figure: {"value": 4.4875, "unit": "in"}
